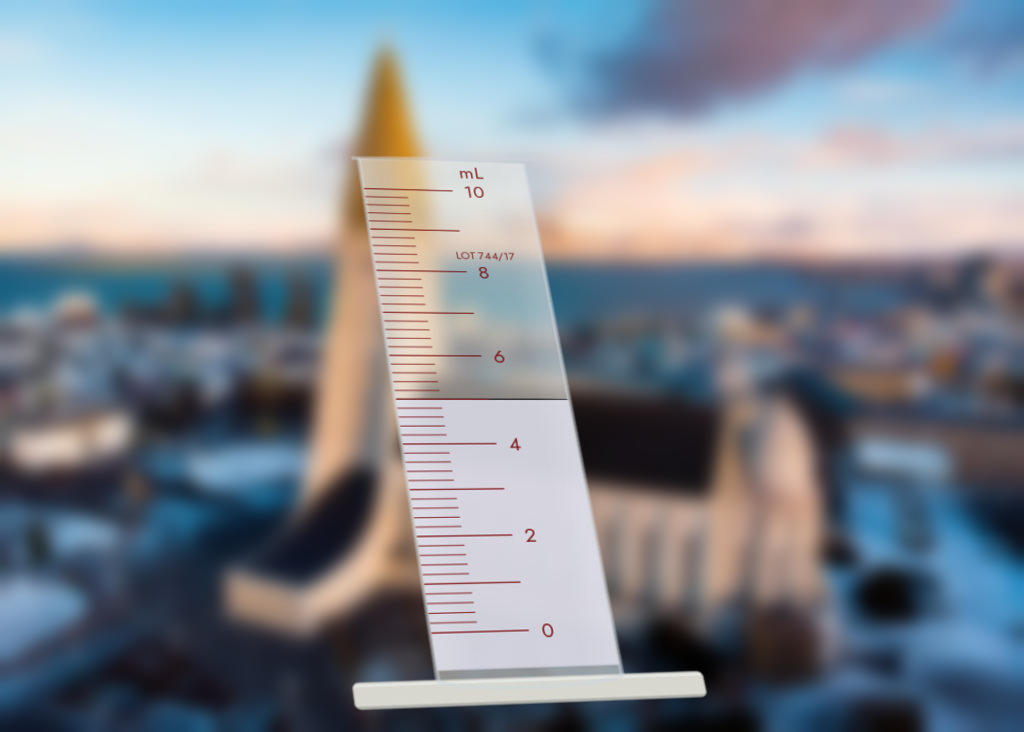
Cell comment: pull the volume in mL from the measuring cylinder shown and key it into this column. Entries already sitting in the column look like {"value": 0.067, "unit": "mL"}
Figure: {"value": 5, "unit": "mL"}
